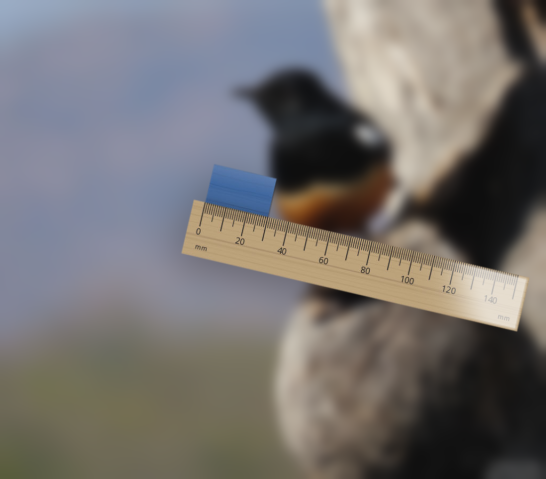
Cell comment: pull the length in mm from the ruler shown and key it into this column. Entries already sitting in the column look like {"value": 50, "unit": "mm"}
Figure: {"value": 30, "unit": "mm"}
